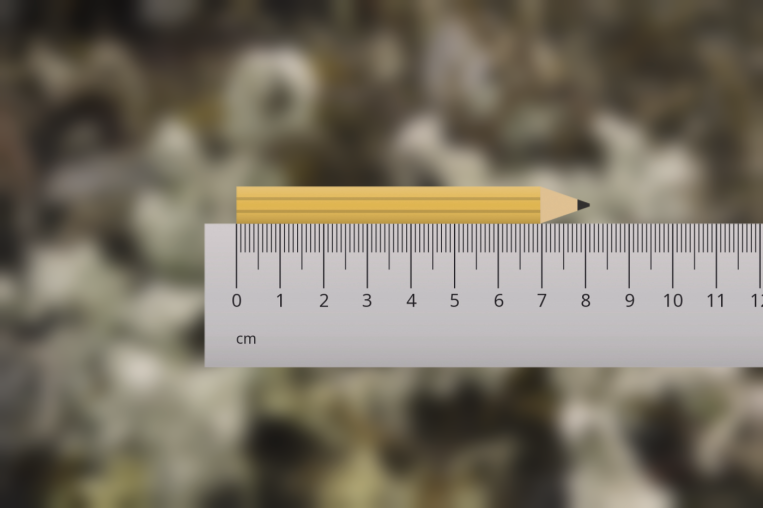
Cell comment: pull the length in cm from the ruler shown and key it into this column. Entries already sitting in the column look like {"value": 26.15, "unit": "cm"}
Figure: {"value": 8.1, "unit": "cm"}
